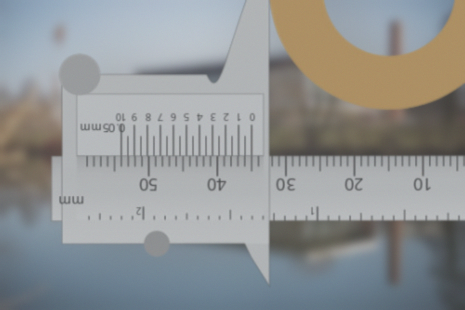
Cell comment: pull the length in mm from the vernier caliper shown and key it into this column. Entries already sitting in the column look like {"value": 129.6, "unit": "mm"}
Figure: {"value": 35.0, "unit": "mm"}
